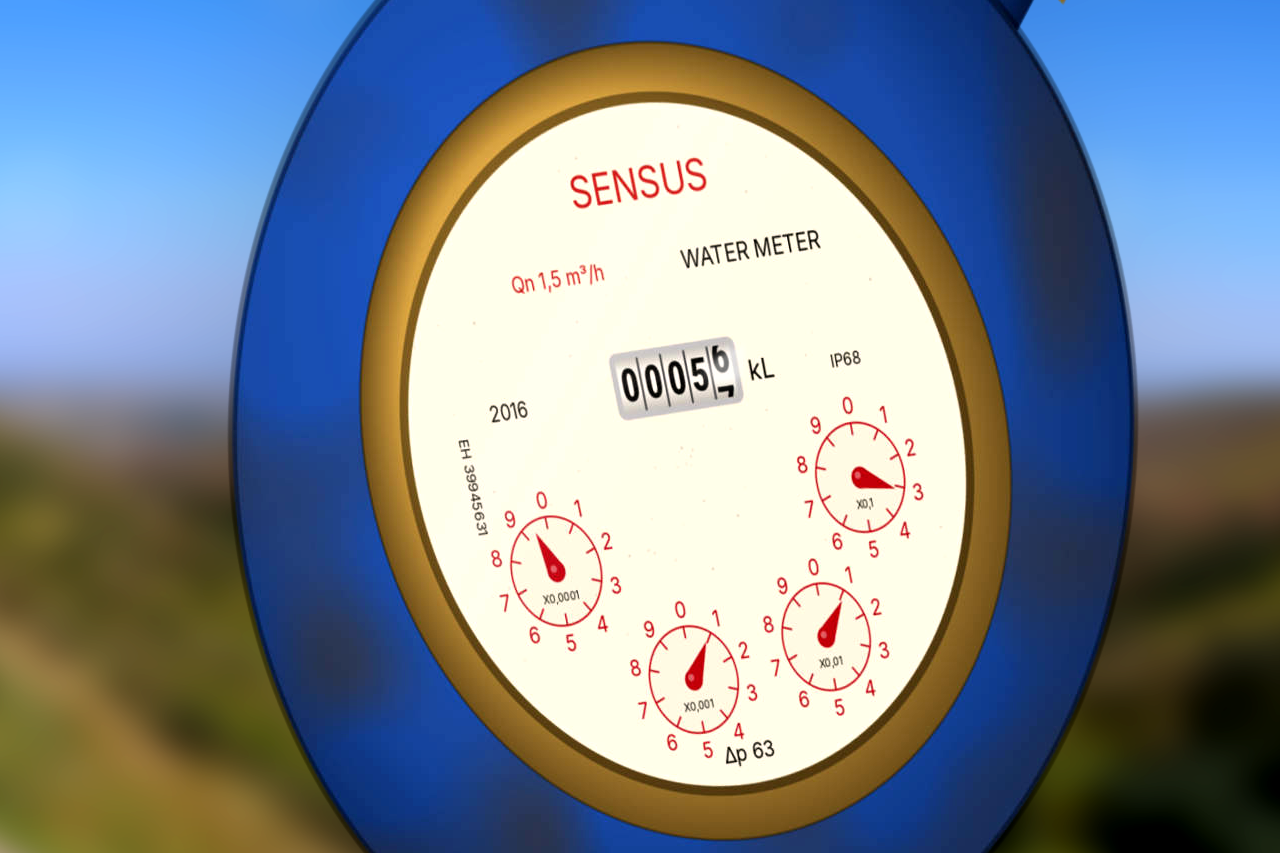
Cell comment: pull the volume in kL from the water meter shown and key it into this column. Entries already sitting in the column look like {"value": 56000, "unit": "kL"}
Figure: {"value": 56.3109, "unit": "kL"}
